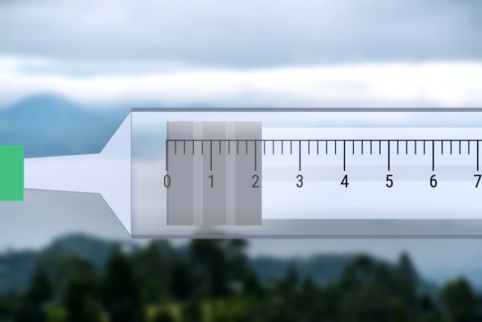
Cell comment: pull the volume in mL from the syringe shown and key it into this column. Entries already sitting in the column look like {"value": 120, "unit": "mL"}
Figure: {"value": 0, "unit": "mL"}
